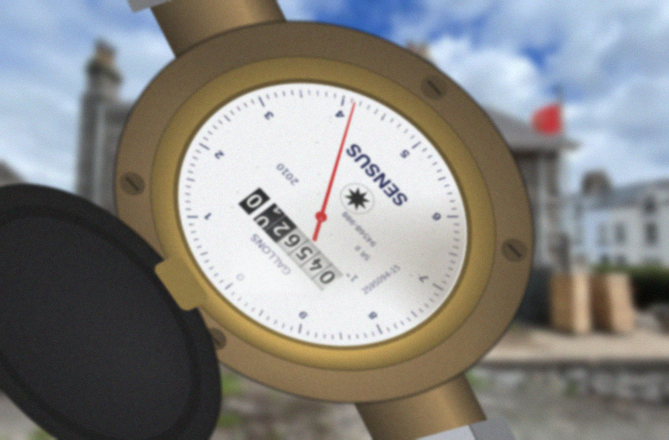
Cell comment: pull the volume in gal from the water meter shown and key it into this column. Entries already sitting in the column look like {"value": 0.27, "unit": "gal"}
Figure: {"value": 456204.1, "unit": "gal"}
